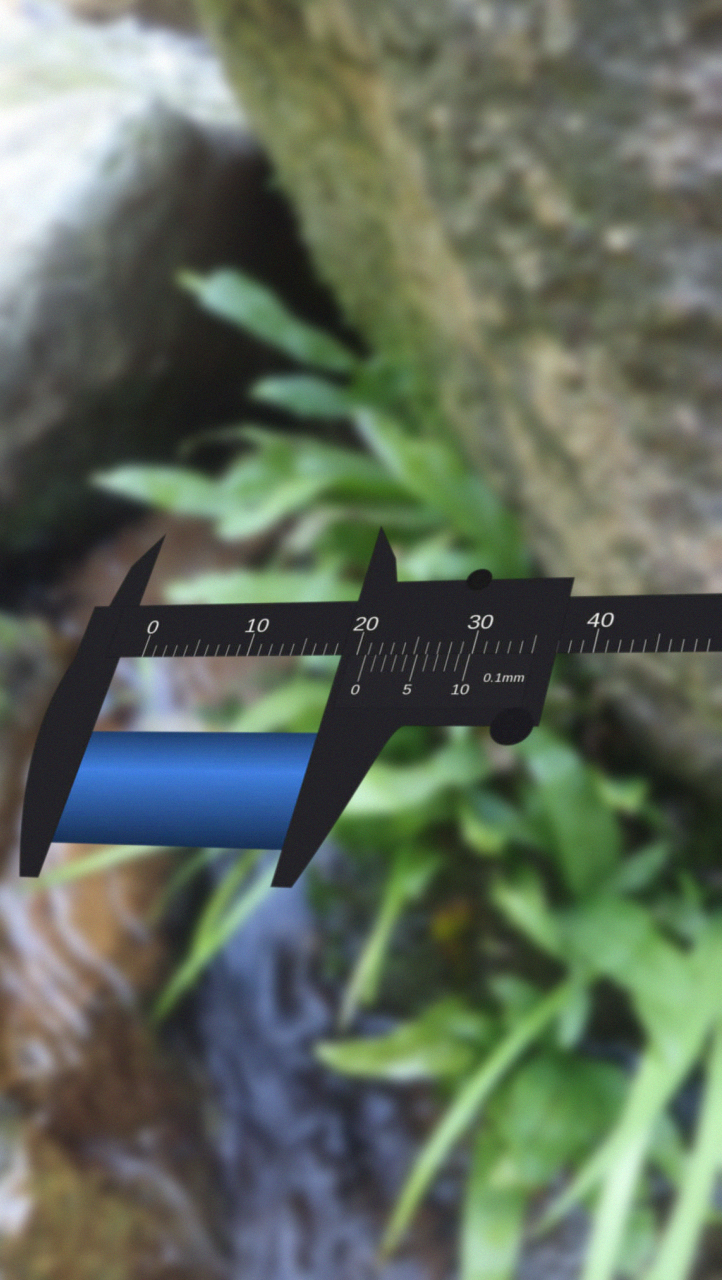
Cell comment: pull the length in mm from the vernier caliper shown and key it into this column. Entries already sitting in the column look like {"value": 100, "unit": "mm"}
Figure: {"value": 20.8, "unit": "mm"}
